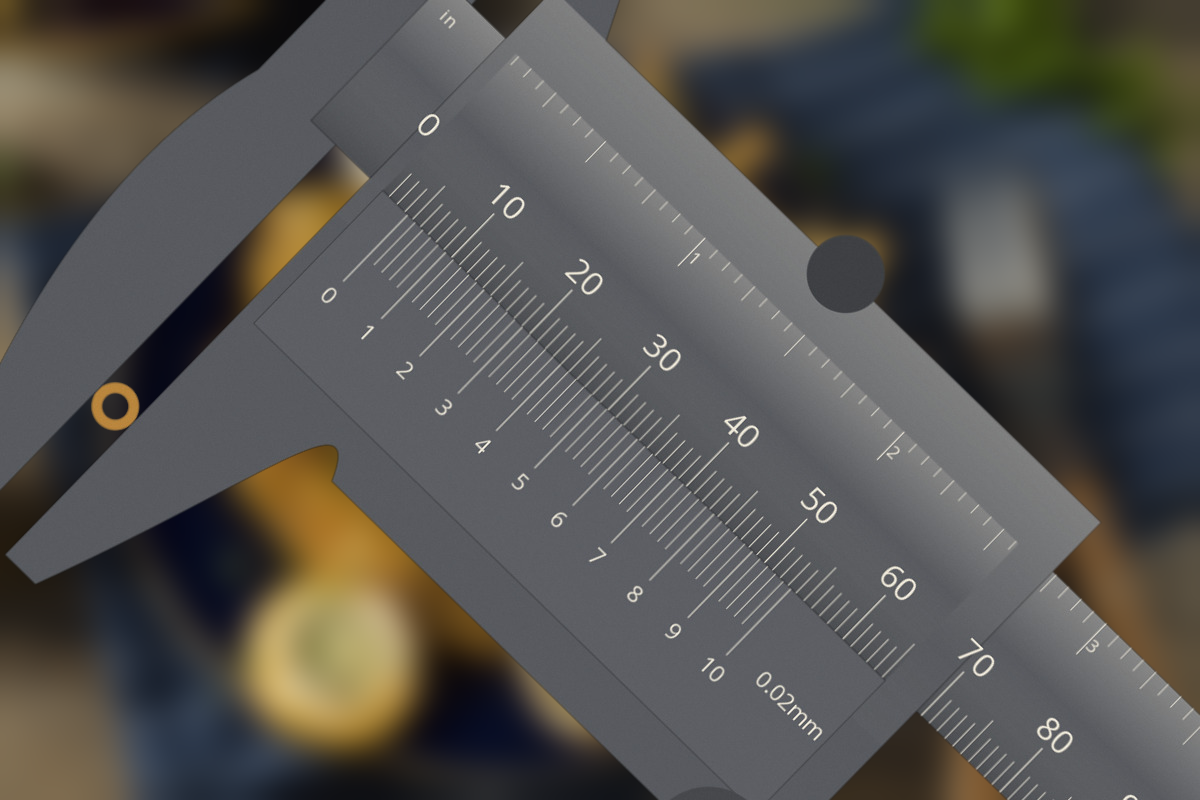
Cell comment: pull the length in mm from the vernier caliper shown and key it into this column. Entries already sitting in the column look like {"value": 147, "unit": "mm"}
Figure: {"value": 4.4, "unit": "mm"}
